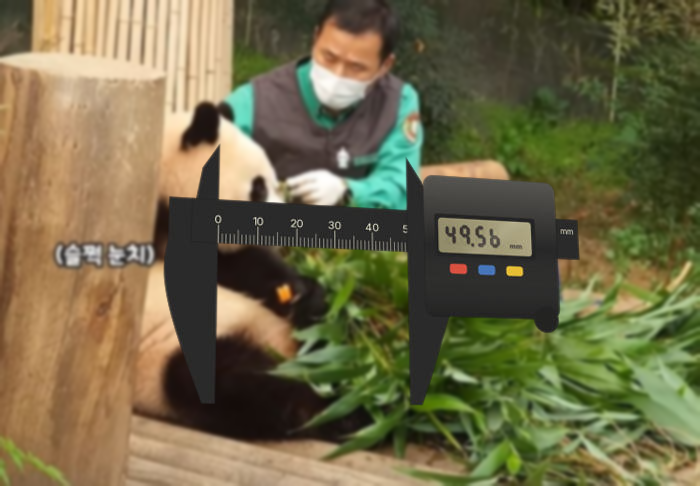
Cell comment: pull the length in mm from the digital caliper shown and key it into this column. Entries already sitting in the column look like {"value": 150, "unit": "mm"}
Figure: {"value": 49.56, "unit": "mm"}
